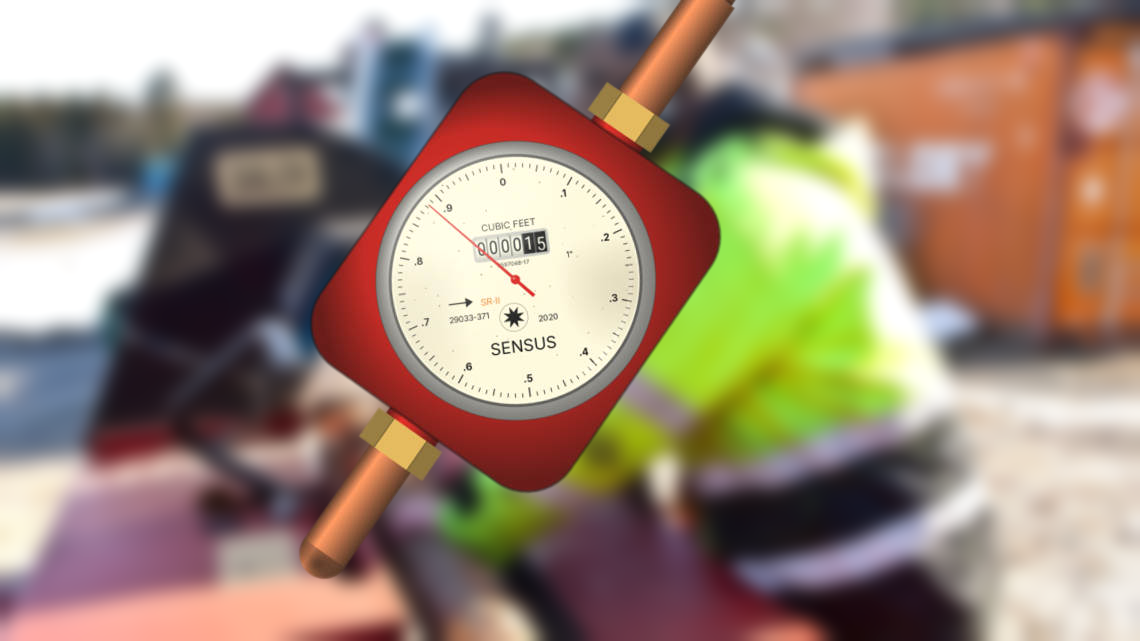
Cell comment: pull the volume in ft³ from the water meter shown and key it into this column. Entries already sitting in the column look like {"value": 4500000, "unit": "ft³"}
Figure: {"value": 14.88, "unit": "ft³"}
